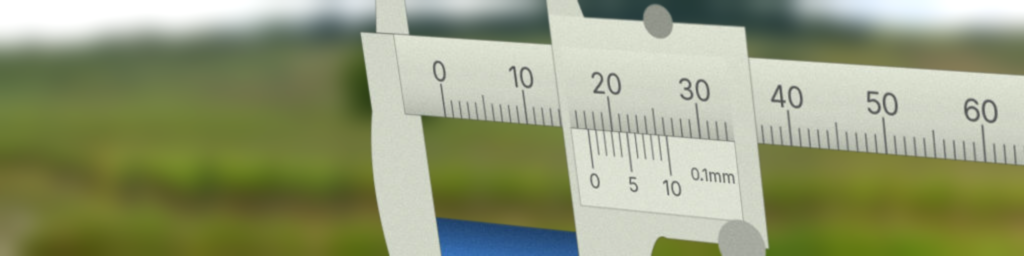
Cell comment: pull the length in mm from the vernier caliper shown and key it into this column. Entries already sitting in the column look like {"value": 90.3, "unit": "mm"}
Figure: {"value": 17.2, "unit": "mm"}
